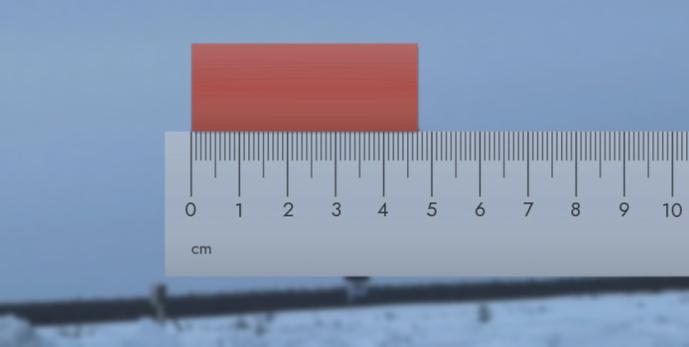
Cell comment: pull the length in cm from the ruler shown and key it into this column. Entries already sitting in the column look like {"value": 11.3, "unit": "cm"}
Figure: {"value": 4.7, "unit": "cm"}
